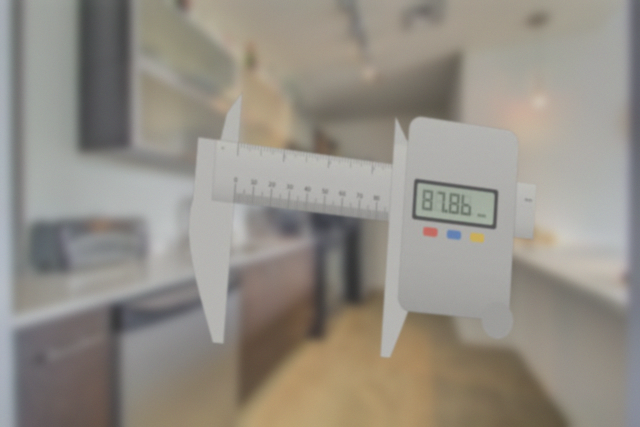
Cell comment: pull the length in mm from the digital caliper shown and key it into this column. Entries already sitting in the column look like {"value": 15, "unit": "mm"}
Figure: {"value": 87.86, "unit": "mm"}
